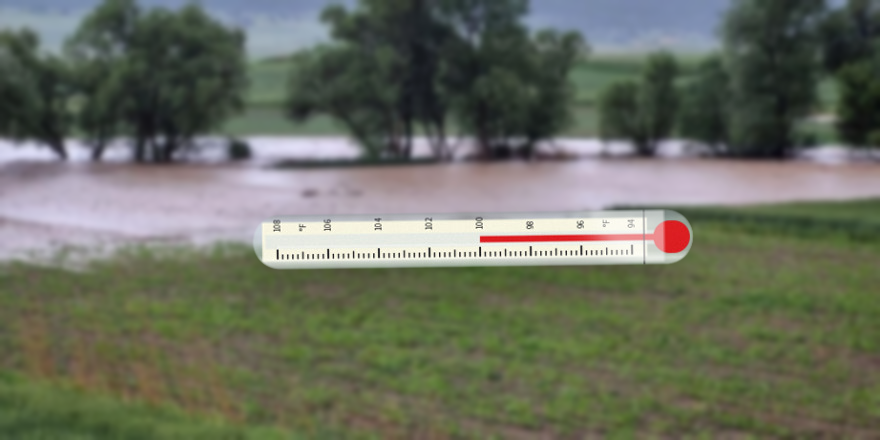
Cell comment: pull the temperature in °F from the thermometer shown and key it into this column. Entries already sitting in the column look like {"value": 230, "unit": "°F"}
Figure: {"value": 100, "unit": "°F"}
